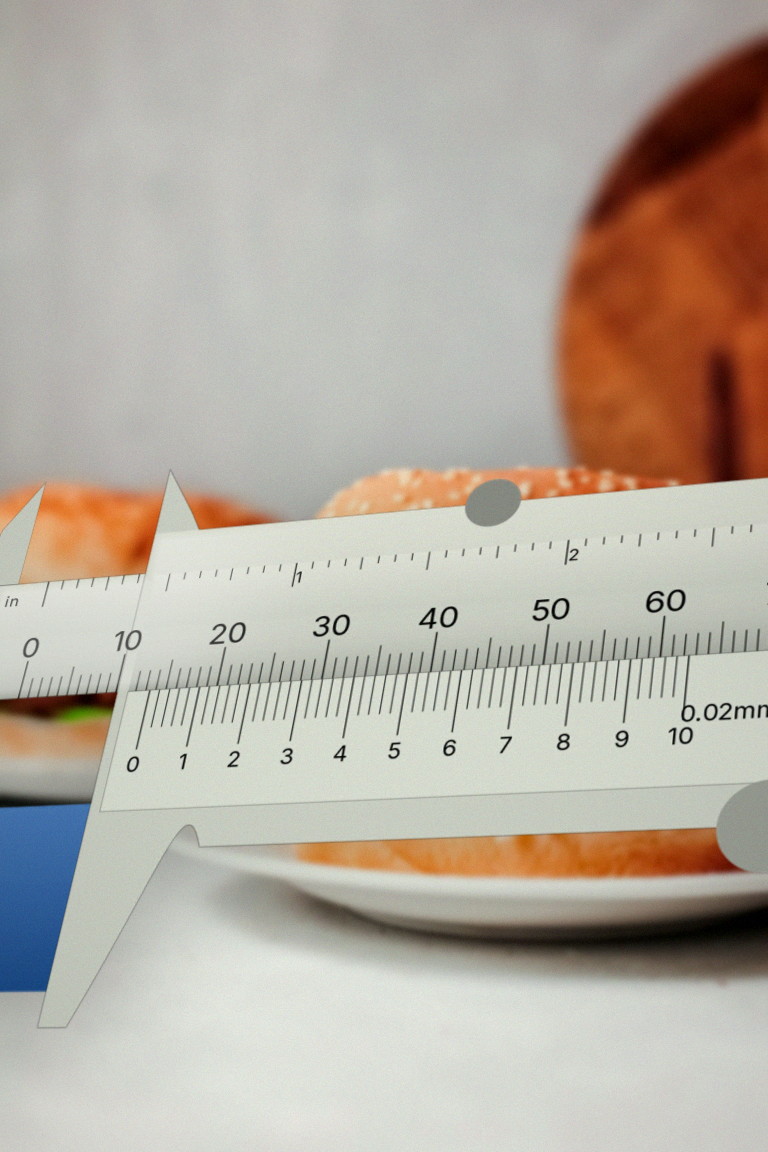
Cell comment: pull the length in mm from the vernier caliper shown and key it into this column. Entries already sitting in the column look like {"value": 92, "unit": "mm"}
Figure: {"value": 13.4, "unit": "mm"}
